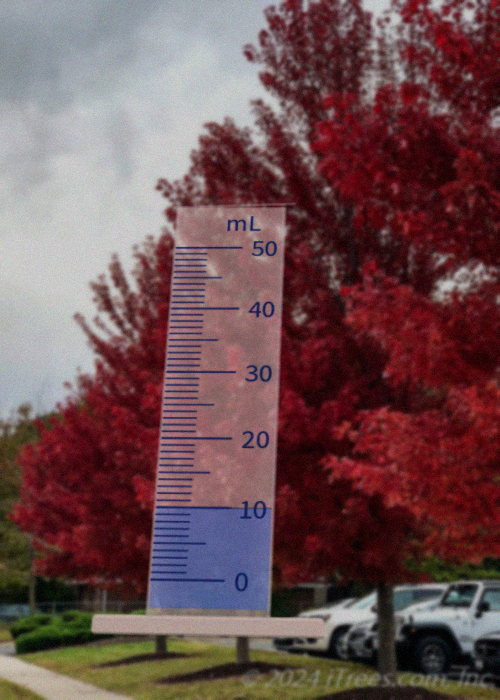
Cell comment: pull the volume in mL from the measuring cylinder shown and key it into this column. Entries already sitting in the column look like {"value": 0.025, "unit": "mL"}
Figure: {"value": 10, "unit": "mL"}
